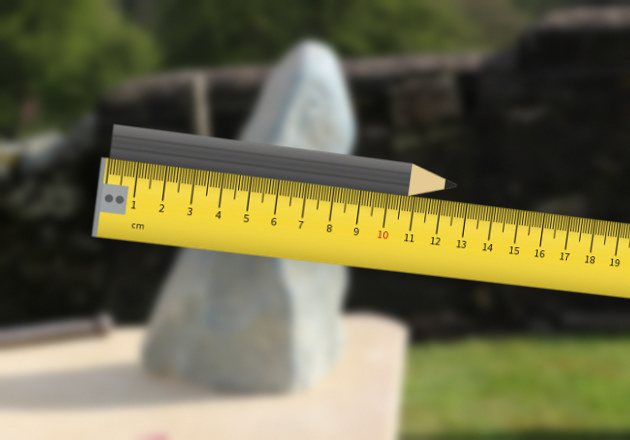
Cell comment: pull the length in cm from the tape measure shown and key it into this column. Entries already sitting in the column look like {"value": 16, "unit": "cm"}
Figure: {"value": 12.5, "unit": "cm"}
